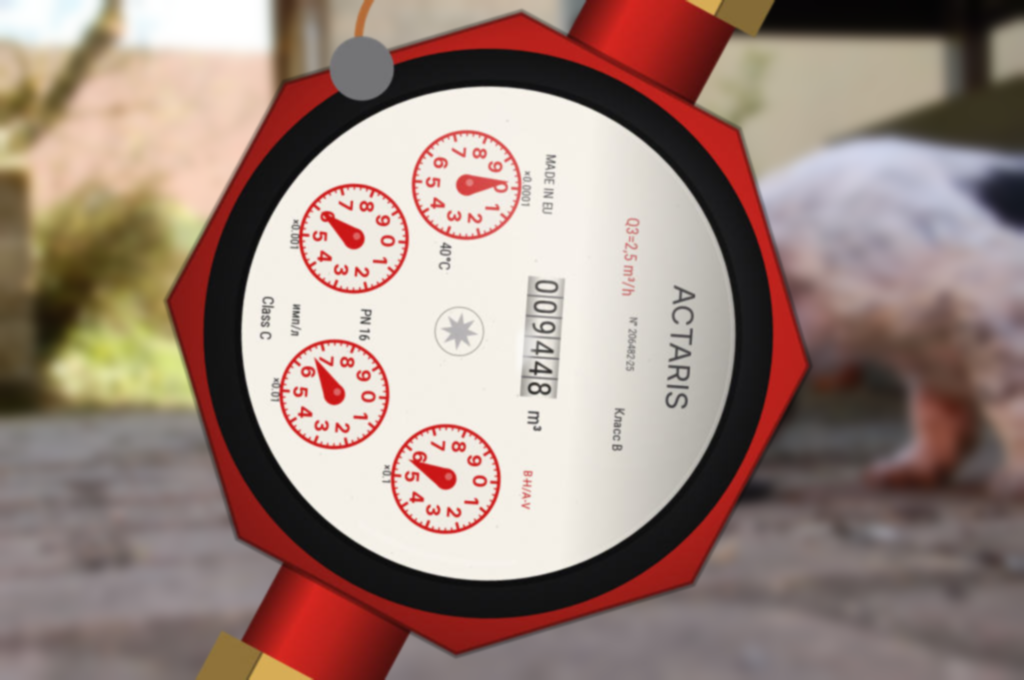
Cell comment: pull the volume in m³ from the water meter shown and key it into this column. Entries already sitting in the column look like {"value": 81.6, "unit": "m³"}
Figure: {"value": 9448.5659, "unit": "m³"}
